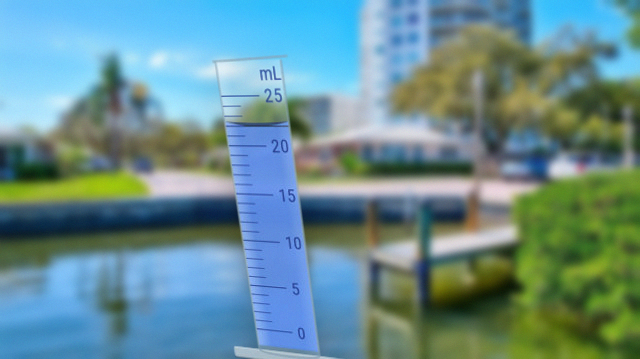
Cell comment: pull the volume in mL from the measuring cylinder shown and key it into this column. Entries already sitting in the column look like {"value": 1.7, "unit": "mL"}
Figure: {"value": 22, "unit": "mL"}
